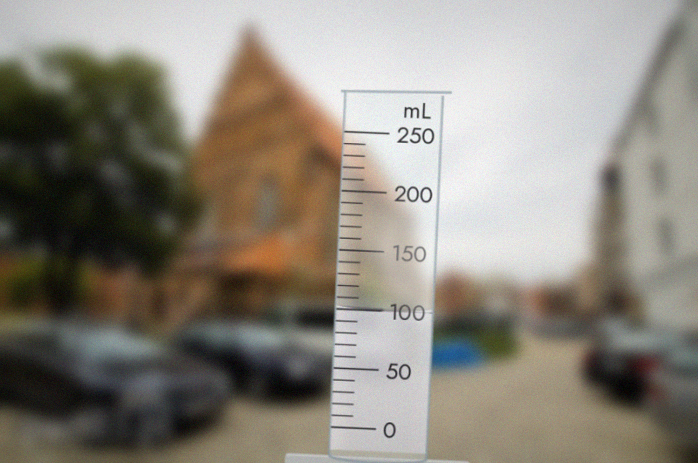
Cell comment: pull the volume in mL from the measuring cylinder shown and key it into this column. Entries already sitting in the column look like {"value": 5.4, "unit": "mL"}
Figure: {"value": 100, "unit": "mL"}
